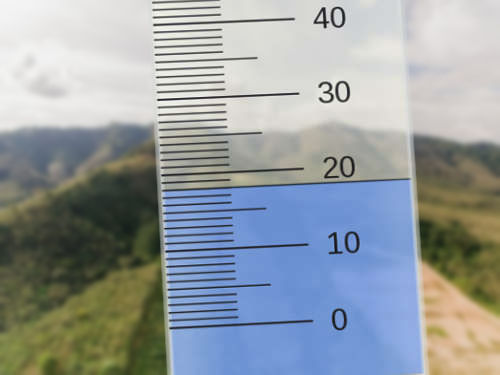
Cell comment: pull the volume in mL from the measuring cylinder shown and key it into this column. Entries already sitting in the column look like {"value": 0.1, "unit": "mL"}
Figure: {"value": 18, "unit": "mL"}
